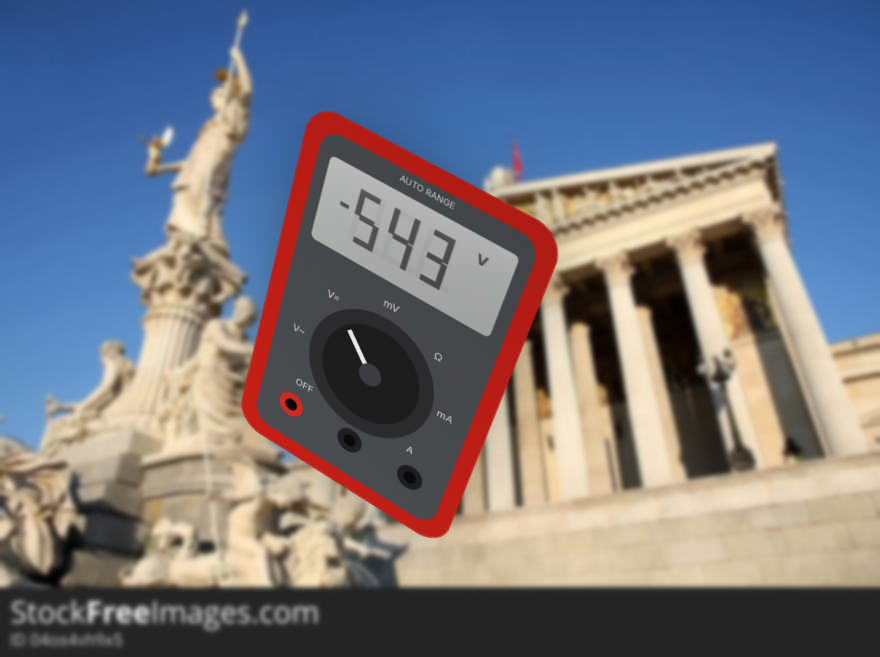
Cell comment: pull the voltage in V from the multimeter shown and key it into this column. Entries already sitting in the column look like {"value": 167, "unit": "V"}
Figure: {"value": -543, "unit": "V"}
